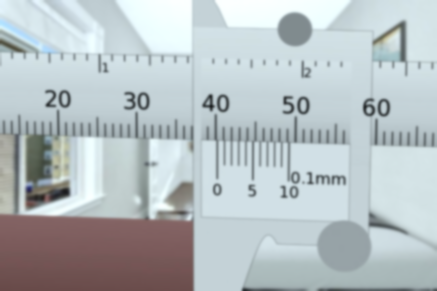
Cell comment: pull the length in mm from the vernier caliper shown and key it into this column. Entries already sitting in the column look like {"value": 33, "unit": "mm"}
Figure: {"value": 40.2, "unit": "mm"}
